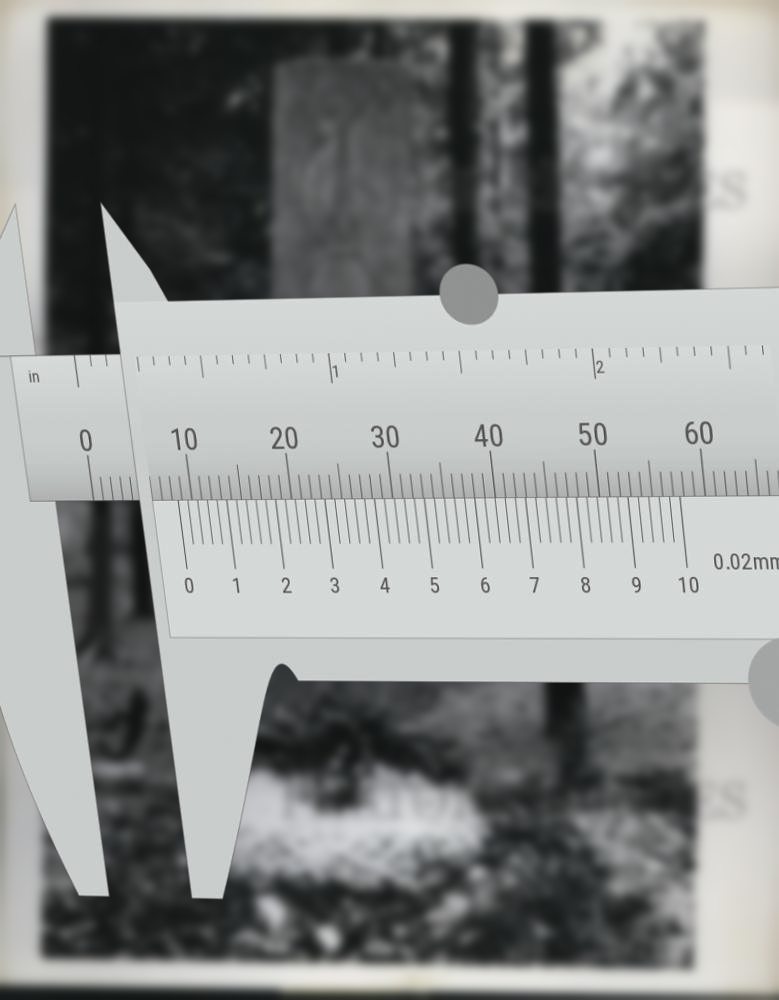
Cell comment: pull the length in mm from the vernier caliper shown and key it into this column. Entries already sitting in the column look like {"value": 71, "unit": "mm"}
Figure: {"value": 8.6, "unit": "mm"}
